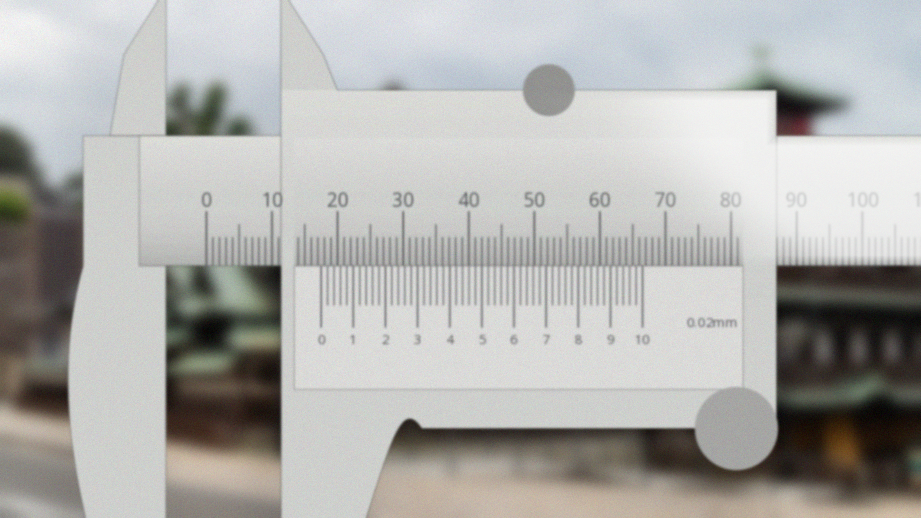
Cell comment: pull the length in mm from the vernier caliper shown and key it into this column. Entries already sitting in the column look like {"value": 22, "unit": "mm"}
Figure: {"value": 17.5, "unit": "mm"}
